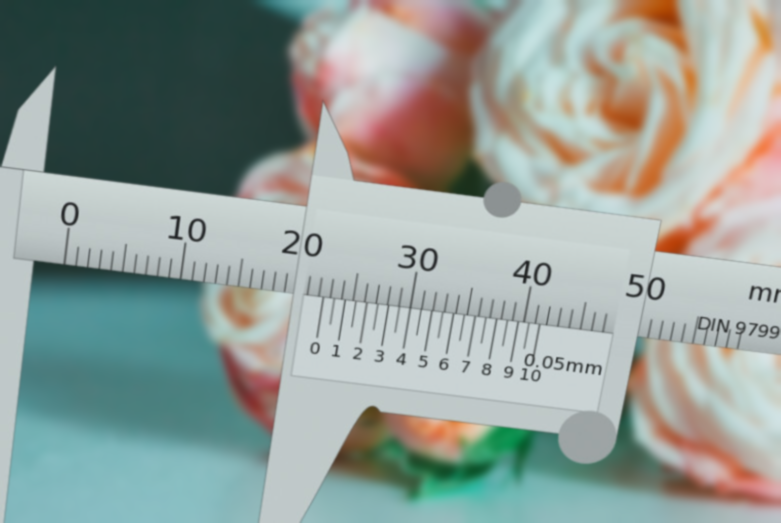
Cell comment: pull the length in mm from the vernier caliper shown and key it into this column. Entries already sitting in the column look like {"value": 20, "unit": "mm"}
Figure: {"value": 22.4, "unit": "mm"}
